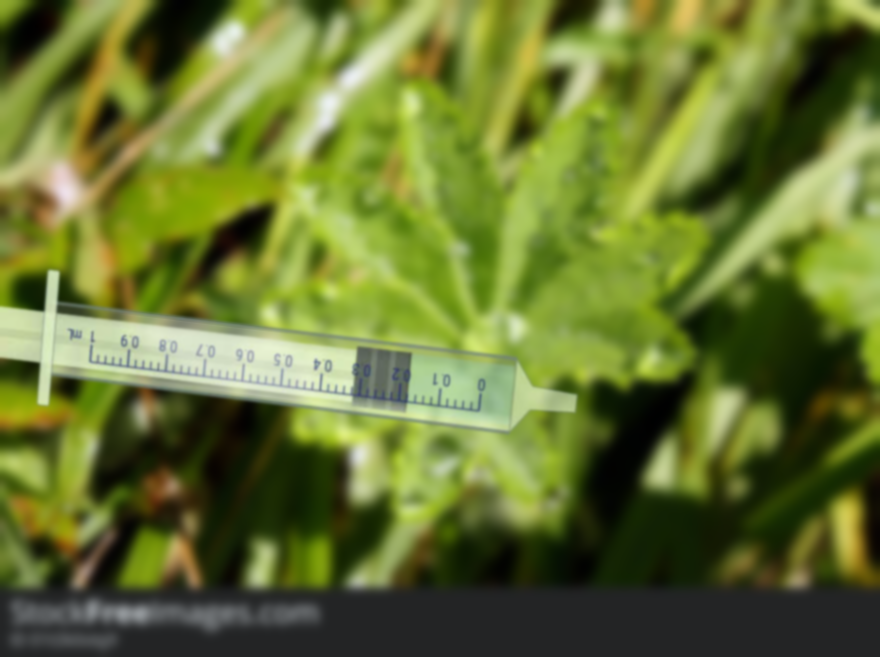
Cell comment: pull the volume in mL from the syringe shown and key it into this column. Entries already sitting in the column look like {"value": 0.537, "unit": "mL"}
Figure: {"value": 0.18, "unit": "mL"}
